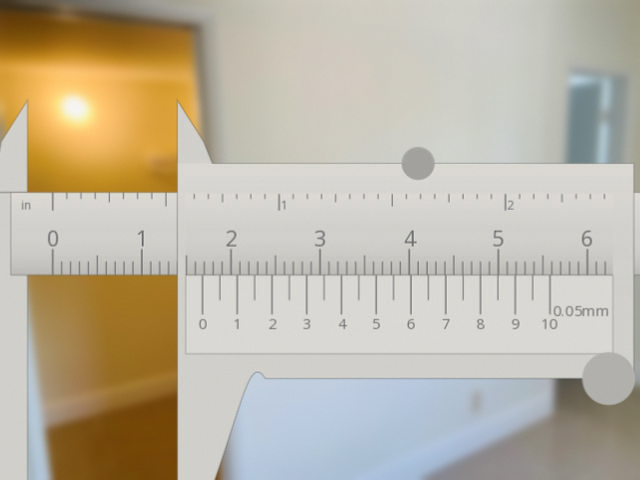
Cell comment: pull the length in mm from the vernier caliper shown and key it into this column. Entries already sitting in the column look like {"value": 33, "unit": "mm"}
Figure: {"value": 16.8, "unit": "mm"}
